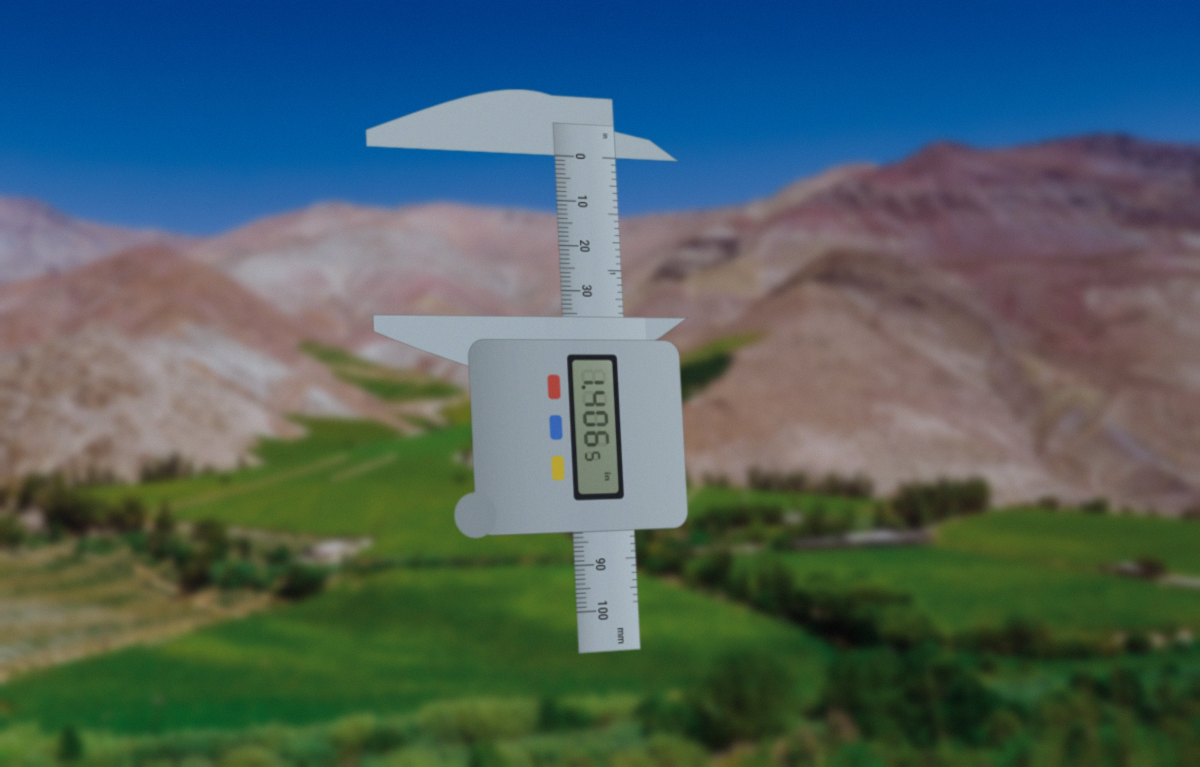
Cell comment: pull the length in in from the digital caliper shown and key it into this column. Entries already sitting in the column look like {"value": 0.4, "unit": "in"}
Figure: {"value": 1.4065, "unit": "in"}
